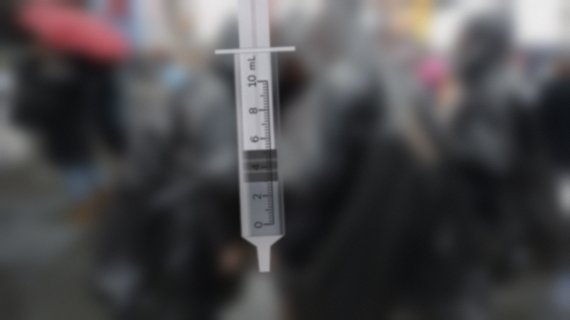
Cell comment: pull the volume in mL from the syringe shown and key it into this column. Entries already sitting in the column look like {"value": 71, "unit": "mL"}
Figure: {"value": 3, "unit": "mL"}
